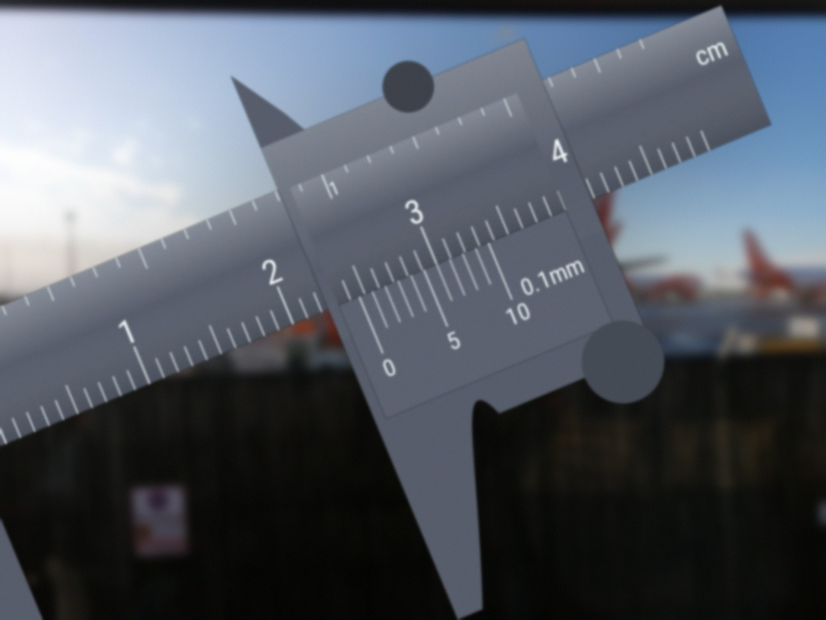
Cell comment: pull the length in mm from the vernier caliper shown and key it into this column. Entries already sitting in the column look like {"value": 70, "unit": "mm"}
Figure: {"value": 24.6, "unit": "mm"}
